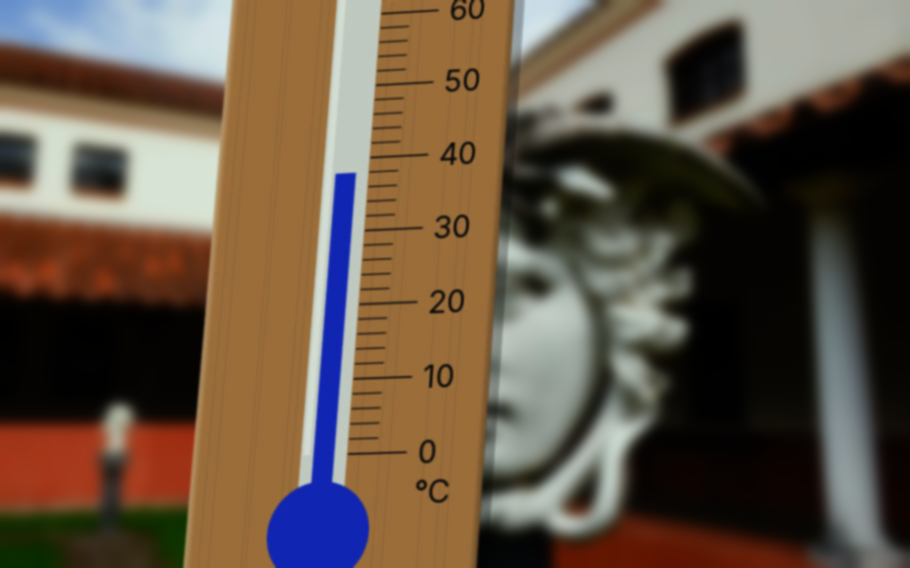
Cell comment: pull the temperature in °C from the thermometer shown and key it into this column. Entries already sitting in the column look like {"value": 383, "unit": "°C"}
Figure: {"value": 38, "unit": "°C"}
